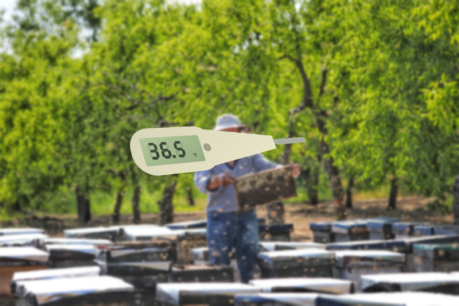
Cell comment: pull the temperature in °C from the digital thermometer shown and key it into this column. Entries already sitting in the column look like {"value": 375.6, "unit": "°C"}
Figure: {"value": 36.5, "unit": "°C"}
